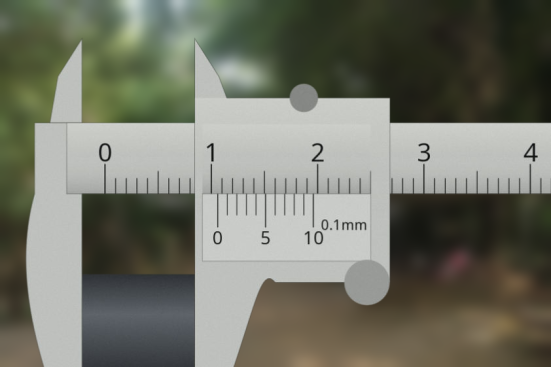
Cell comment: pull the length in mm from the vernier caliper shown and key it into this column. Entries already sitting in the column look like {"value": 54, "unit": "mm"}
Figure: {"value": 10.6, "unit": "mm"}
